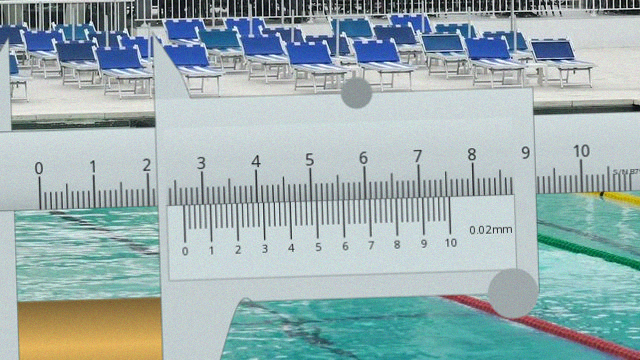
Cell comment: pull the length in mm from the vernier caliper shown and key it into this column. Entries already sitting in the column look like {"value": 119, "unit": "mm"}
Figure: {"value": 26.5, "unit": "mm"}
